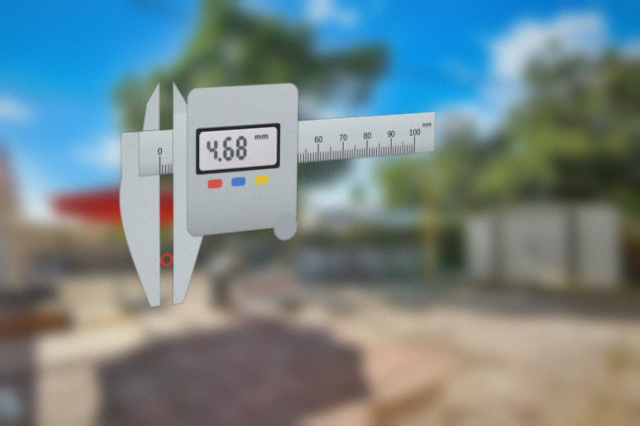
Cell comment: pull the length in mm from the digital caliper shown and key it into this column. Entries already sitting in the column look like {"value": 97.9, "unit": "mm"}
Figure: {"value": 4.68, "unit": "mm"}
